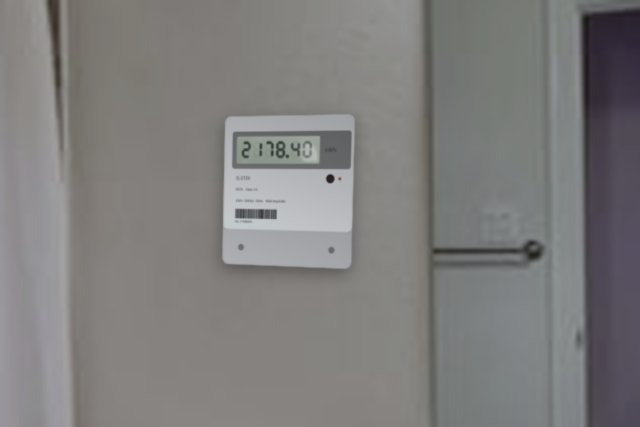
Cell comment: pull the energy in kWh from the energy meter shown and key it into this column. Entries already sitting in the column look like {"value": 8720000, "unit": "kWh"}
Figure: {"value": 2178.40, "unit": "kWh"}
